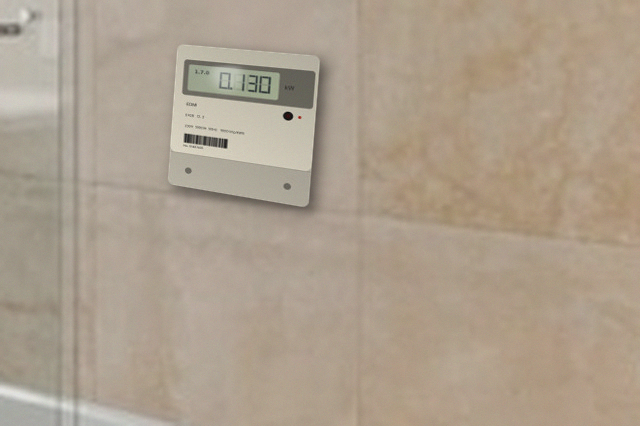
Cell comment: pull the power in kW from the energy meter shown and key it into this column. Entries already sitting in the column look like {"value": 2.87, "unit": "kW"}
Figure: {"value": 0.130, "unit": "kW"}
